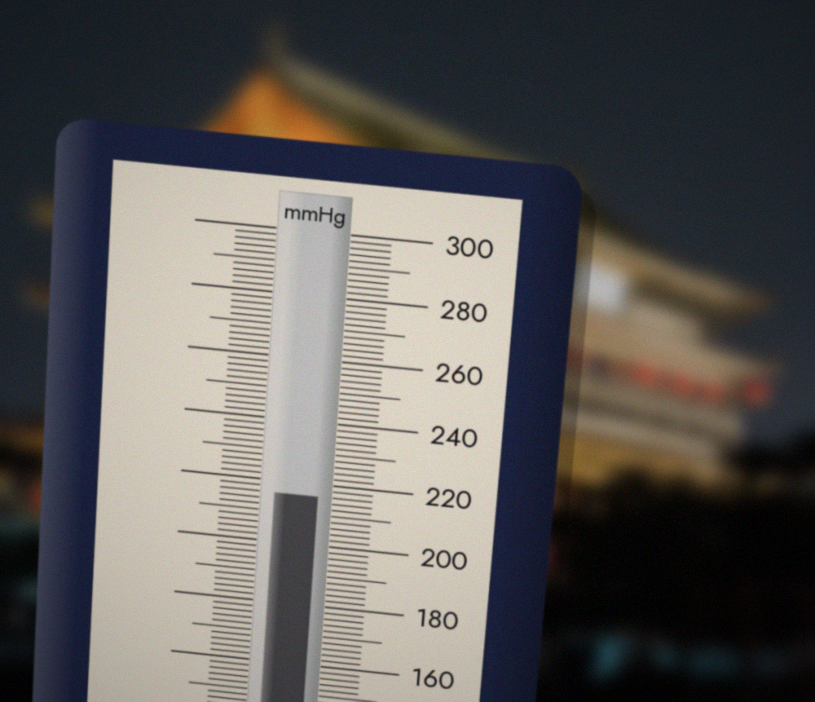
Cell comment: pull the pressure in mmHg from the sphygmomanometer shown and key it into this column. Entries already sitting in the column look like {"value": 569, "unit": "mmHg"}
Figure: {"value": 216, "unit": "mmHg"}
